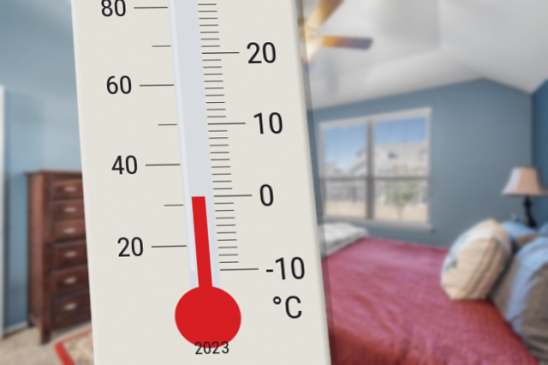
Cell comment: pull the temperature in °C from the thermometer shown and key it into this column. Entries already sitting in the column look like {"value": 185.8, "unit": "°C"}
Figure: {"value": 0, "unit": "°C"}
